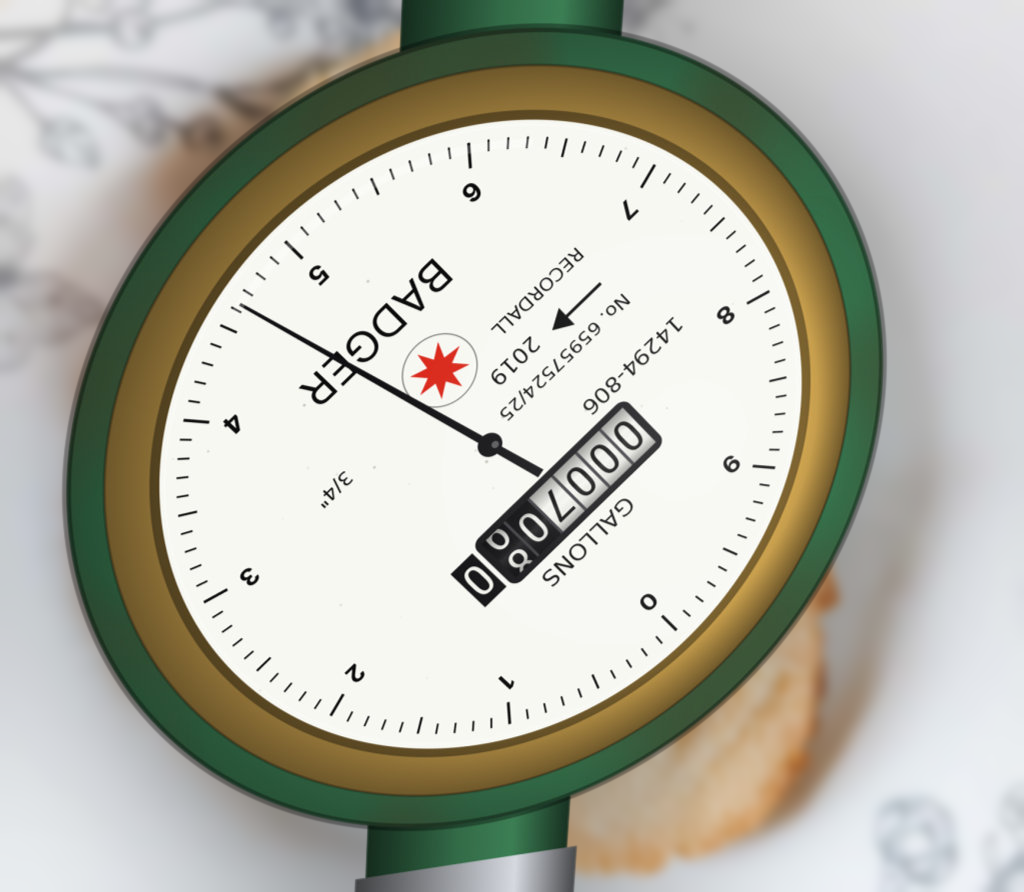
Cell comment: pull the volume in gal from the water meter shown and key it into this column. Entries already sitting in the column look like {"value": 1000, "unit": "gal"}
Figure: {"value": 7084.6, "unit": "gal"}
